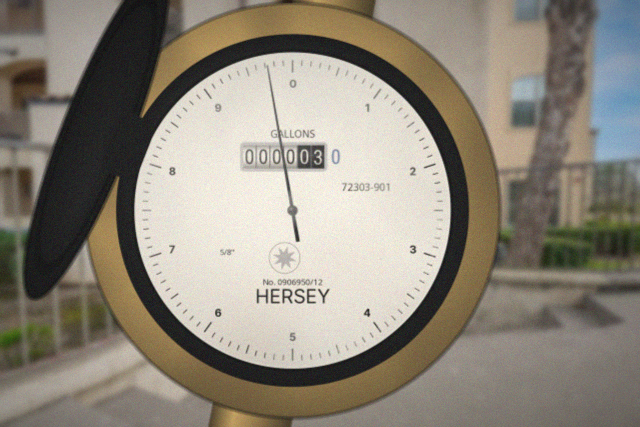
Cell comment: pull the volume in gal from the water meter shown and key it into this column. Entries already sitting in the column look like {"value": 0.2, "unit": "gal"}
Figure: {"value": 29.7, "unit": "gal"}
